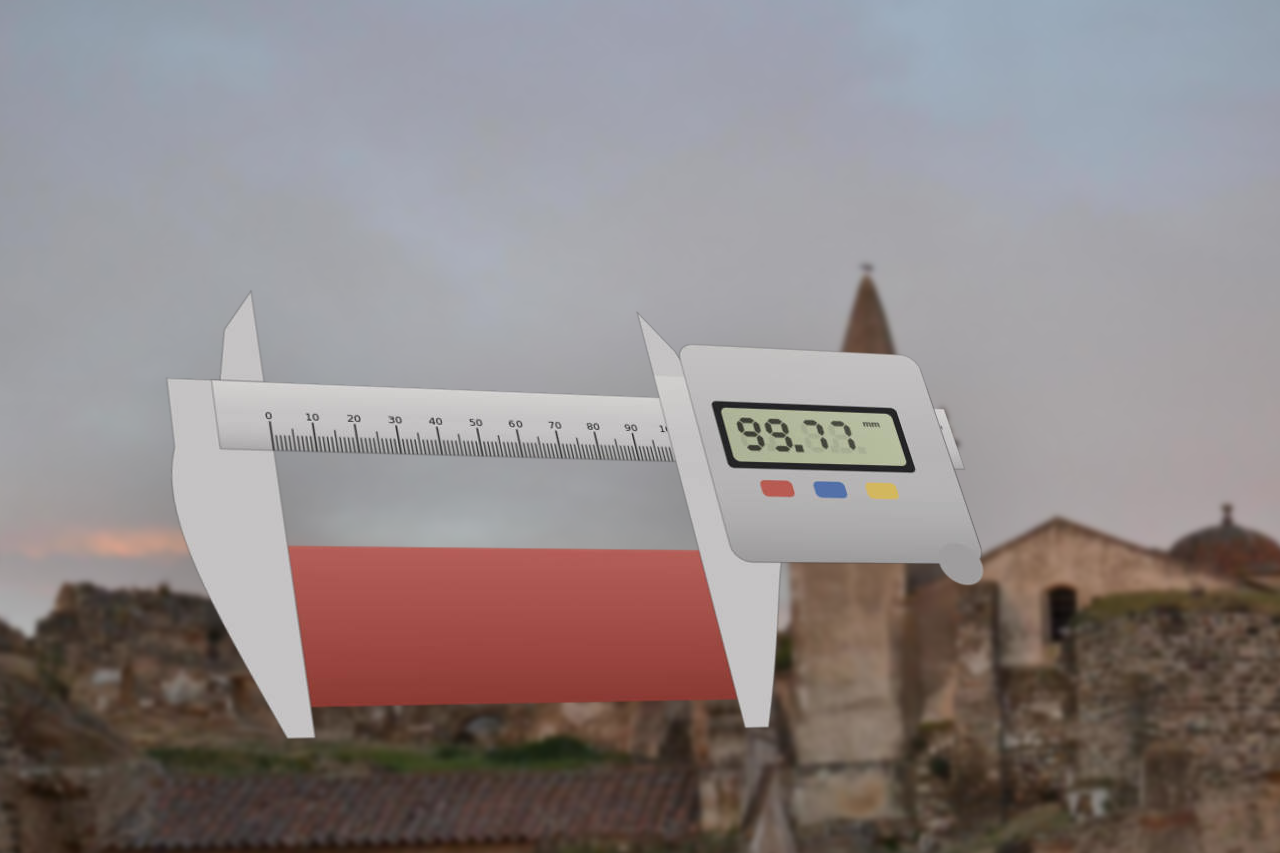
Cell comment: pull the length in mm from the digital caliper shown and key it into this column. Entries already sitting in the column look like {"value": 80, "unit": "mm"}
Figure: {"value": 99.77, "unit": "mm"}
